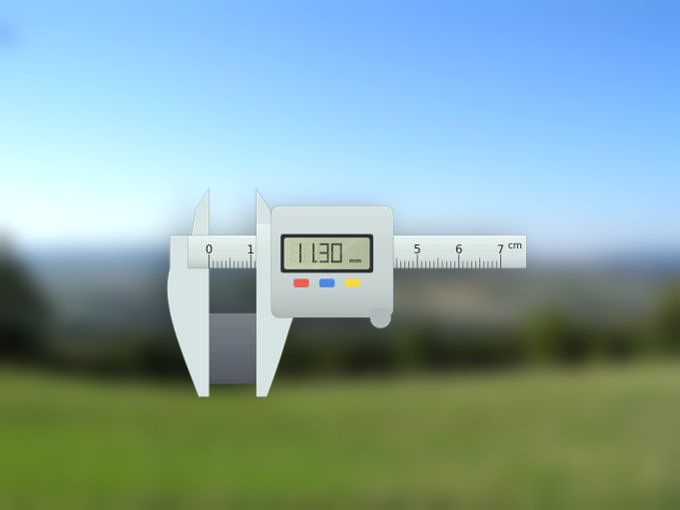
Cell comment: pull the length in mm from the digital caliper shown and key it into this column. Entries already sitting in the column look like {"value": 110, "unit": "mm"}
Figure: {"value": 11.30, "unit": "mm"}
